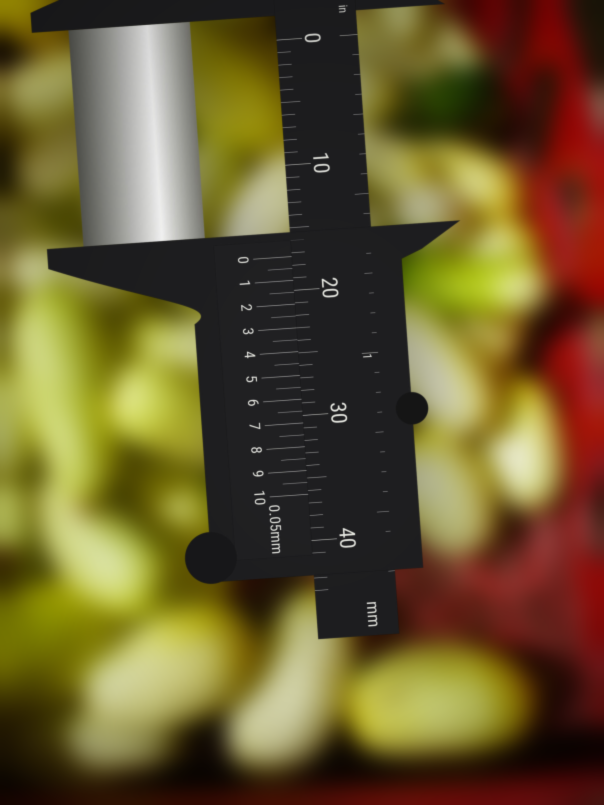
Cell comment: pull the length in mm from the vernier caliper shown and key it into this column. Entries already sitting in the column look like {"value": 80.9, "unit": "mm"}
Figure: {"value": 17.3, "unit": "mm"}
